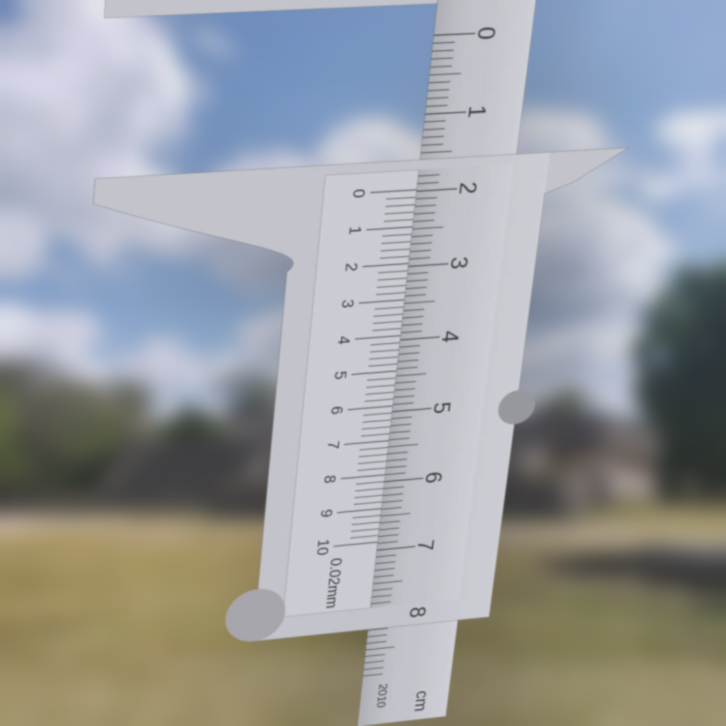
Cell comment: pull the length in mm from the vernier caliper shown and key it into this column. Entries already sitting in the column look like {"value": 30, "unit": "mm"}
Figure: {"value": 19.8, "unit": "mm"}
